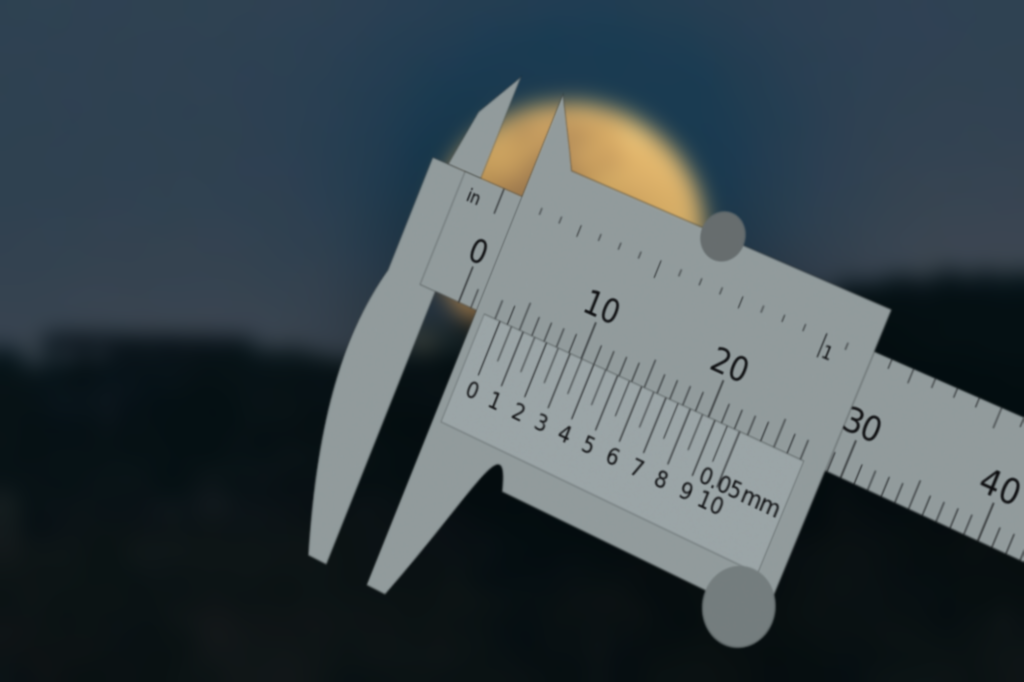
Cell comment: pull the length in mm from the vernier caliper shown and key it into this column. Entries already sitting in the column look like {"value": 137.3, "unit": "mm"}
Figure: {"value": 3.4, "unit": "mm"}
